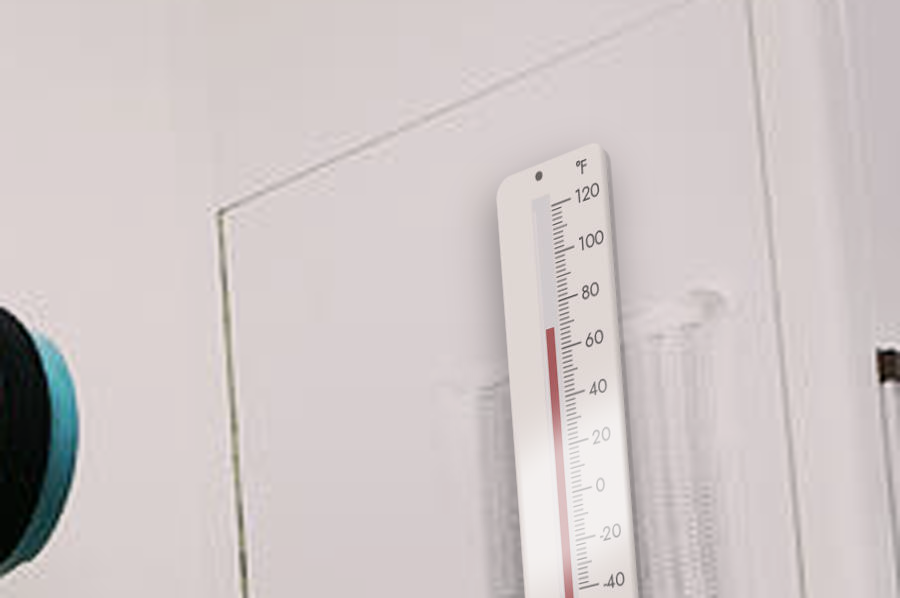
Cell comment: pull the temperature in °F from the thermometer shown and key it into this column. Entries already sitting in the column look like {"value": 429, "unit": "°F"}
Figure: {"value": 70, "unit": "°F"}
